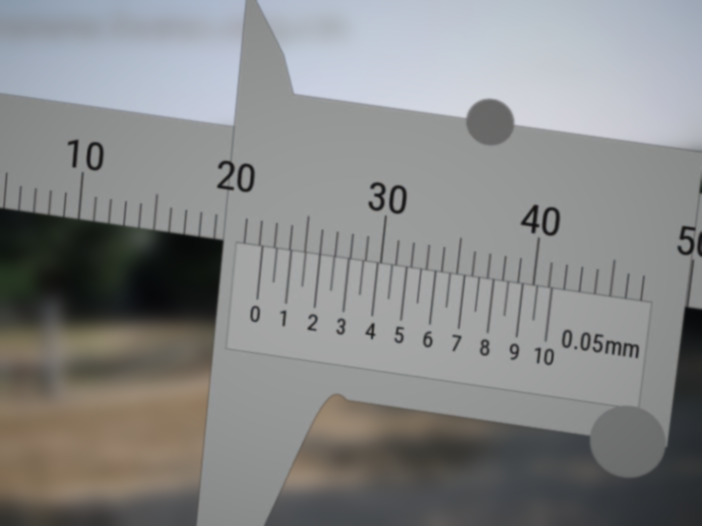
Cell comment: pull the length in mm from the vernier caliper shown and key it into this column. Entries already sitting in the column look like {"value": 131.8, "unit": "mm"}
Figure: {"value": 22.2, "unit": "mm"}
